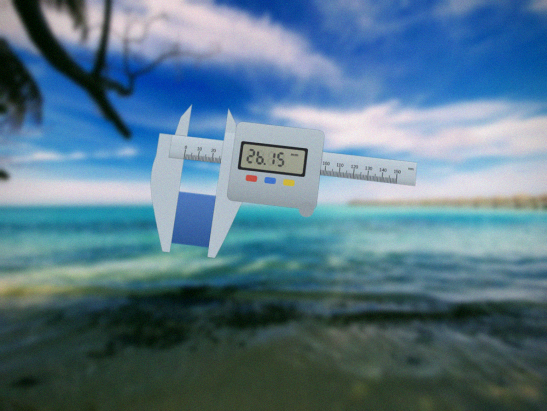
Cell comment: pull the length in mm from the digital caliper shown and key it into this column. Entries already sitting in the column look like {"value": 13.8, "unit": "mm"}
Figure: {"value": 26.15, "unit": "mm"}
